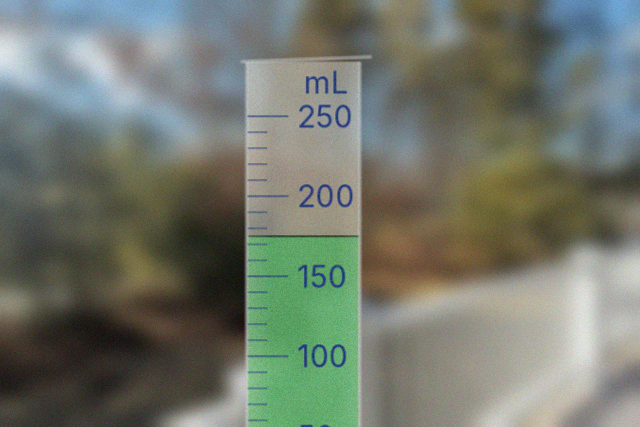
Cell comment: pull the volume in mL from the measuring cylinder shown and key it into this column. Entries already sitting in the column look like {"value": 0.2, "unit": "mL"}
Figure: {"value": 175, "unit": "mL"}
